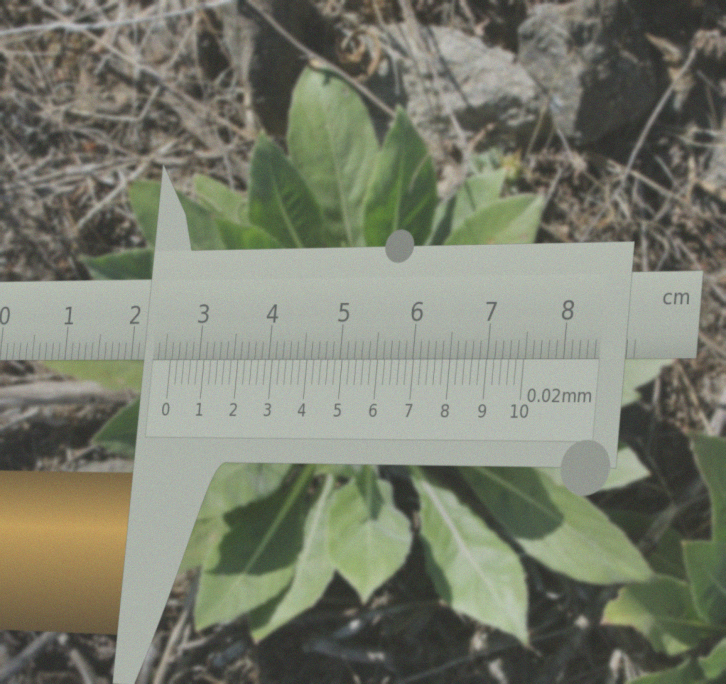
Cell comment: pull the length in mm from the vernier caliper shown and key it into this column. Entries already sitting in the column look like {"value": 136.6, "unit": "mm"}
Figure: {"value": 25.8, "unit": "mm"}
